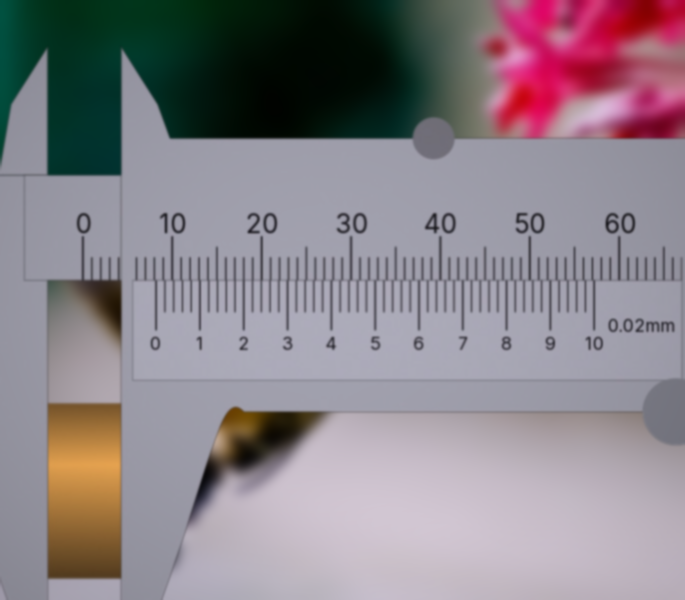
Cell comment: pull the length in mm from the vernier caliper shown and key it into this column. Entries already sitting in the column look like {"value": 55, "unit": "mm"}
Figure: {"value": 8.2, "unit": "mm"}
